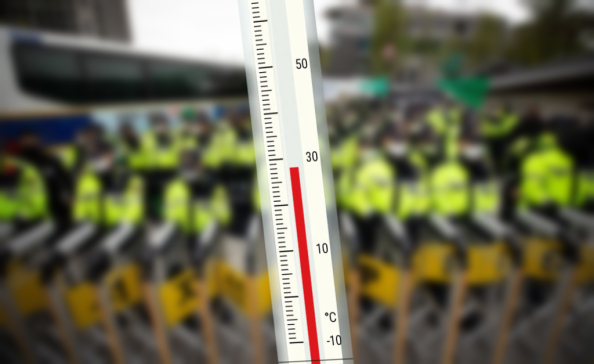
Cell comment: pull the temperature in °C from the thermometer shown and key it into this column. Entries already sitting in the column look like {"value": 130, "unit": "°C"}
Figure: {"value": 28, "unit": "°C"}
